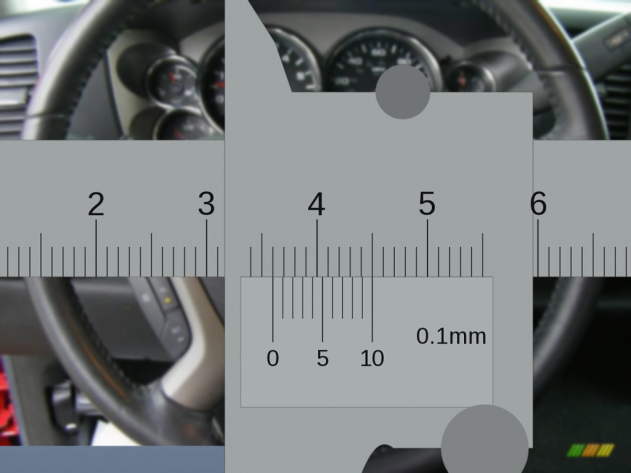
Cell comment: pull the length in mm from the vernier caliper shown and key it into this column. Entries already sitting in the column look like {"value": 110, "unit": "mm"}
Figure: {"value": 36.0, "unit": "mm"}
